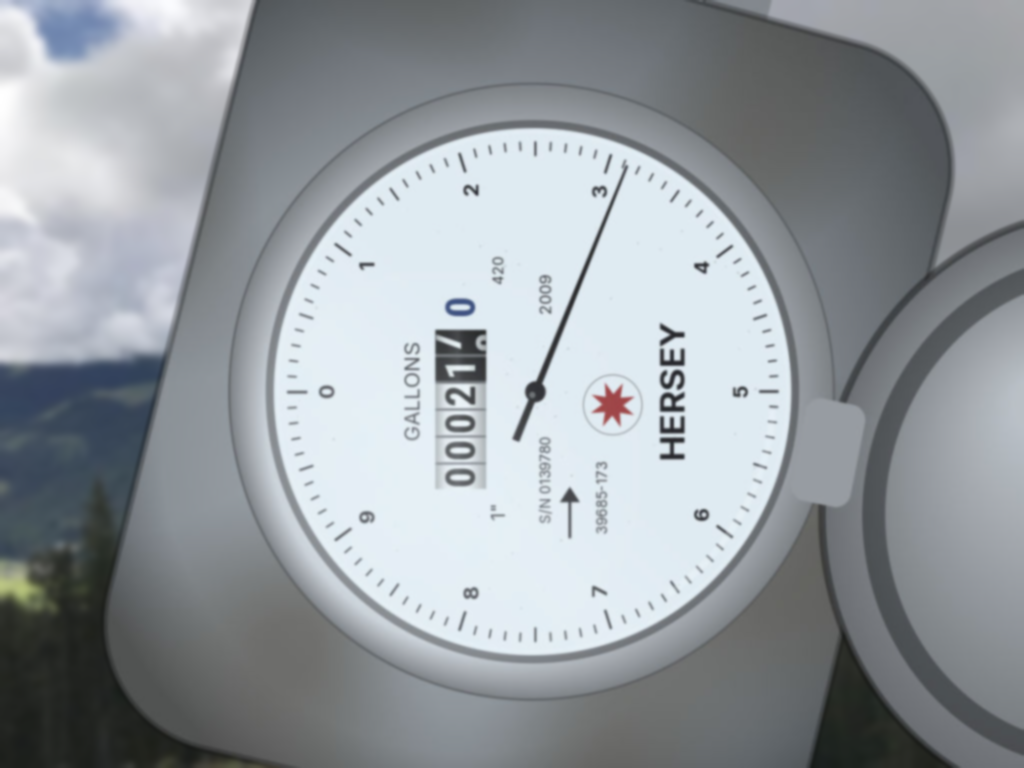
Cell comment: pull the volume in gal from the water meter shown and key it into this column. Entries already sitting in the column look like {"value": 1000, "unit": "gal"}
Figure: {"value": 2173.1, "unit": "gal"}
